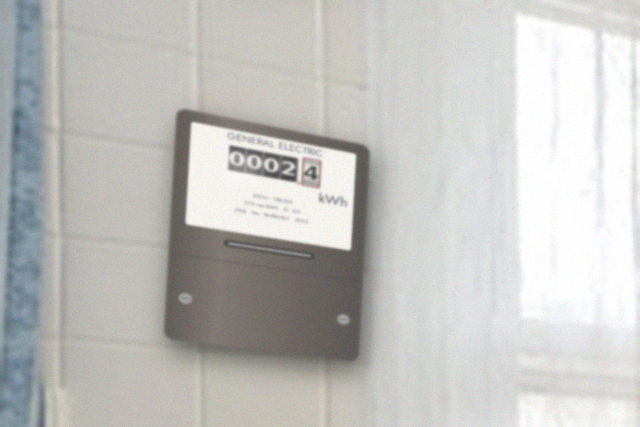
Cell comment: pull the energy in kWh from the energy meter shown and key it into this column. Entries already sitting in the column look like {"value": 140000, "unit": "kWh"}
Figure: {"value": 2.4, "unit": "kWh"}
